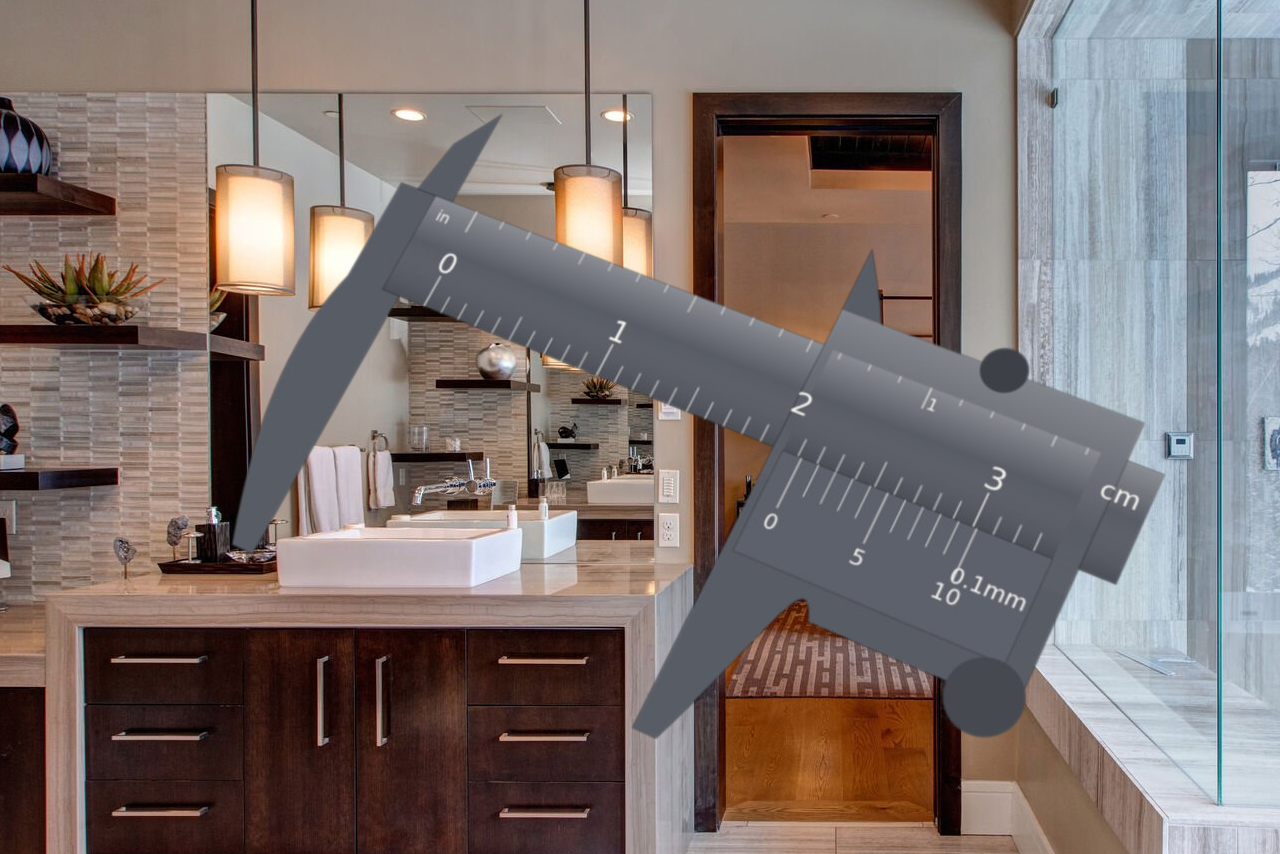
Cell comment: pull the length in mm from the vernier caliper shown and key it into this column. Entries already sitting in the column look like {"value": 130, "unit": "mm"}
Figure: {"value": 21.2, "unit": "mm"}
